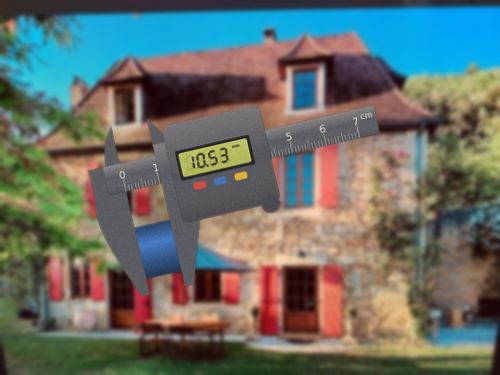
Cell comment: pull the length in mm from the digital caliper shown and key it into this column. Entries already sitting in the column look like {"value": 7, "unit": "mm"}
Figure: {"value": 10.53, "unit": "mm"}
